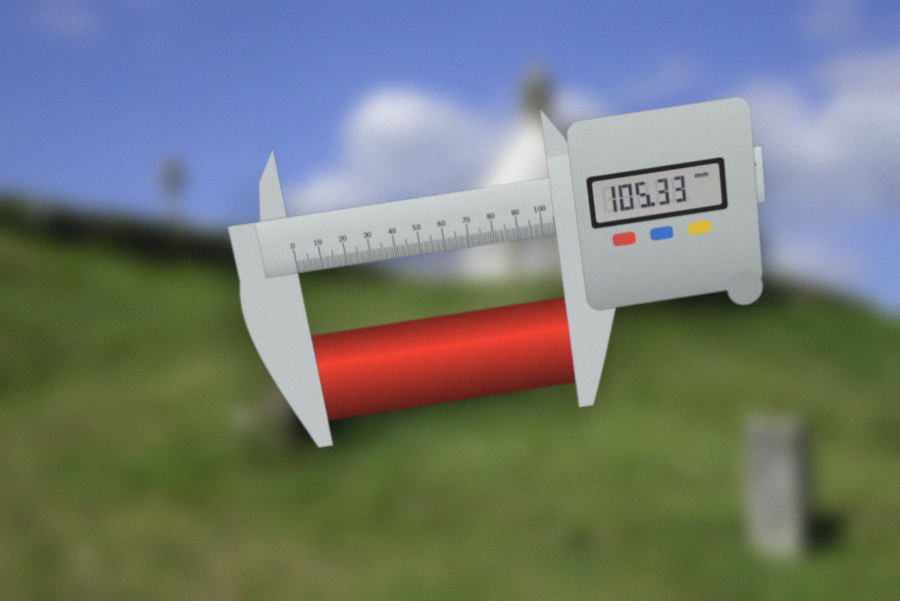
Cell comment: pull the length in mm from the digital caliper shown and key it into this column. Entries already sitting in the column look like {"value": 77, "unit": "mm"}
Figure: {"value": 105.33, "unit": "mm"}
